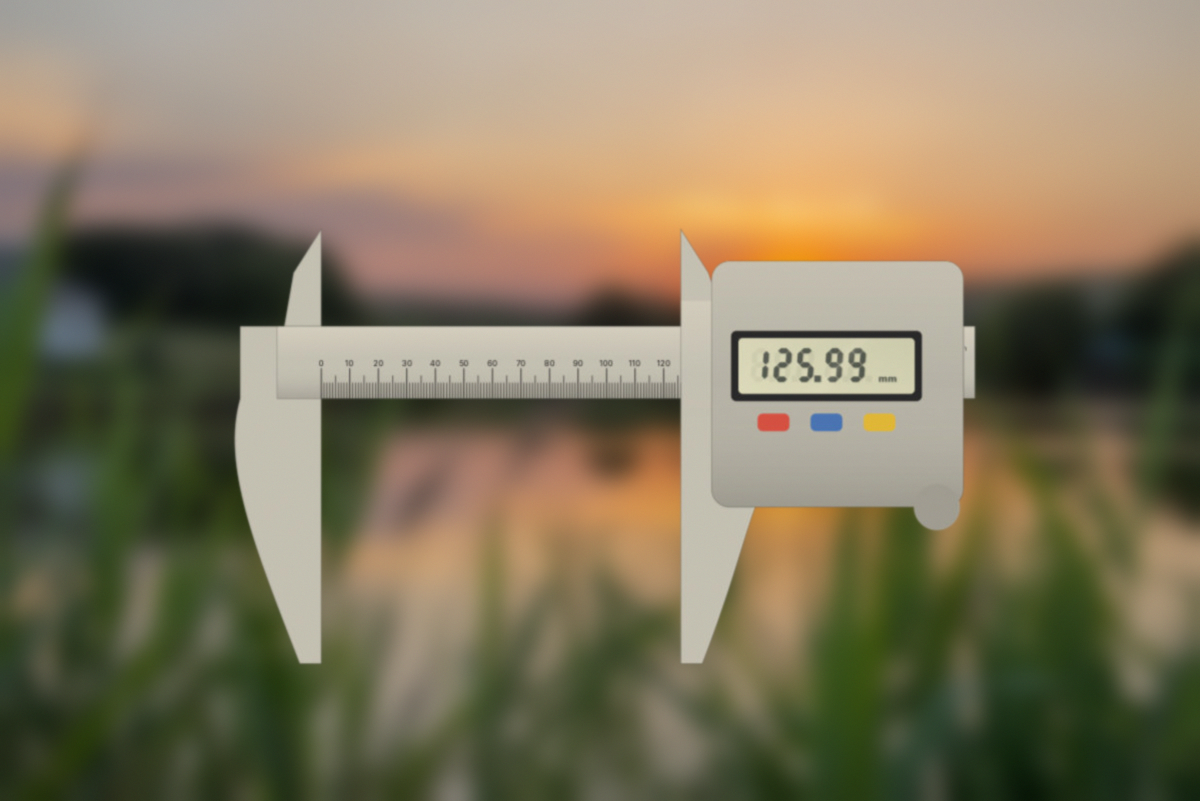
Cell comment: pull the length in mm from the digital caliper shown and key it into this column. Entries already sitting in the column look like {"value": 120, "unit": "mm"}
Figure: {"value": 125.99, "unit": "mm"}
